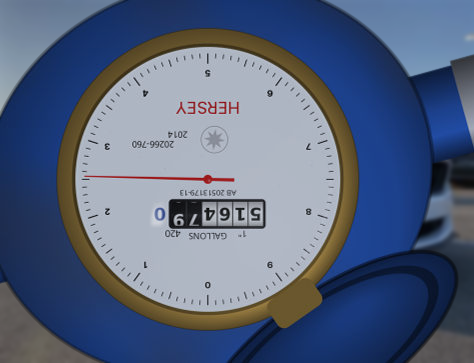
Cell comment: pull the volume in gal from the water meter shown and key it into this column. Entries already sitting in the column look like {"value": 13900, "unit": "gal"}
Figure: {"value": 5164792.5, "unit": "gal"}
